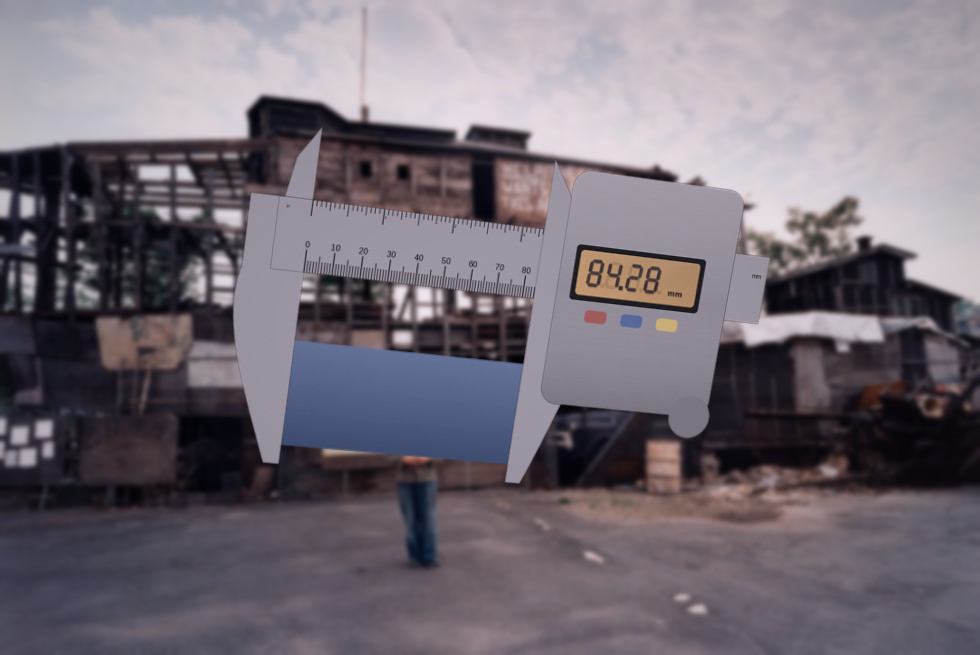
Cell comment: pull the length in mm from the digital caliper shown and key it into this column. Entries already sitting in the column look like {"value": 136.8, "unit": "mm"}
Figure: {"value": 84.28, "unit": "mm"}
